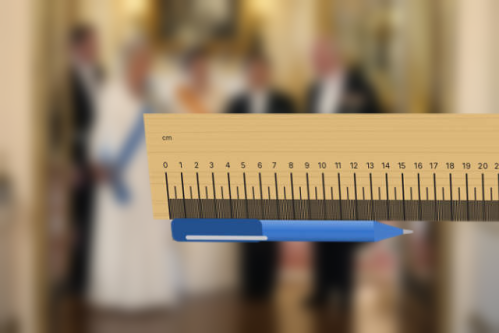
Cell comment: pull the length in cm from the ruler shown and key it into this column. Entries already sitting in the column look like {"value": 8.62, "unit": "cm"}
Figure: {"value": 15.5, "unit": "cm"}
